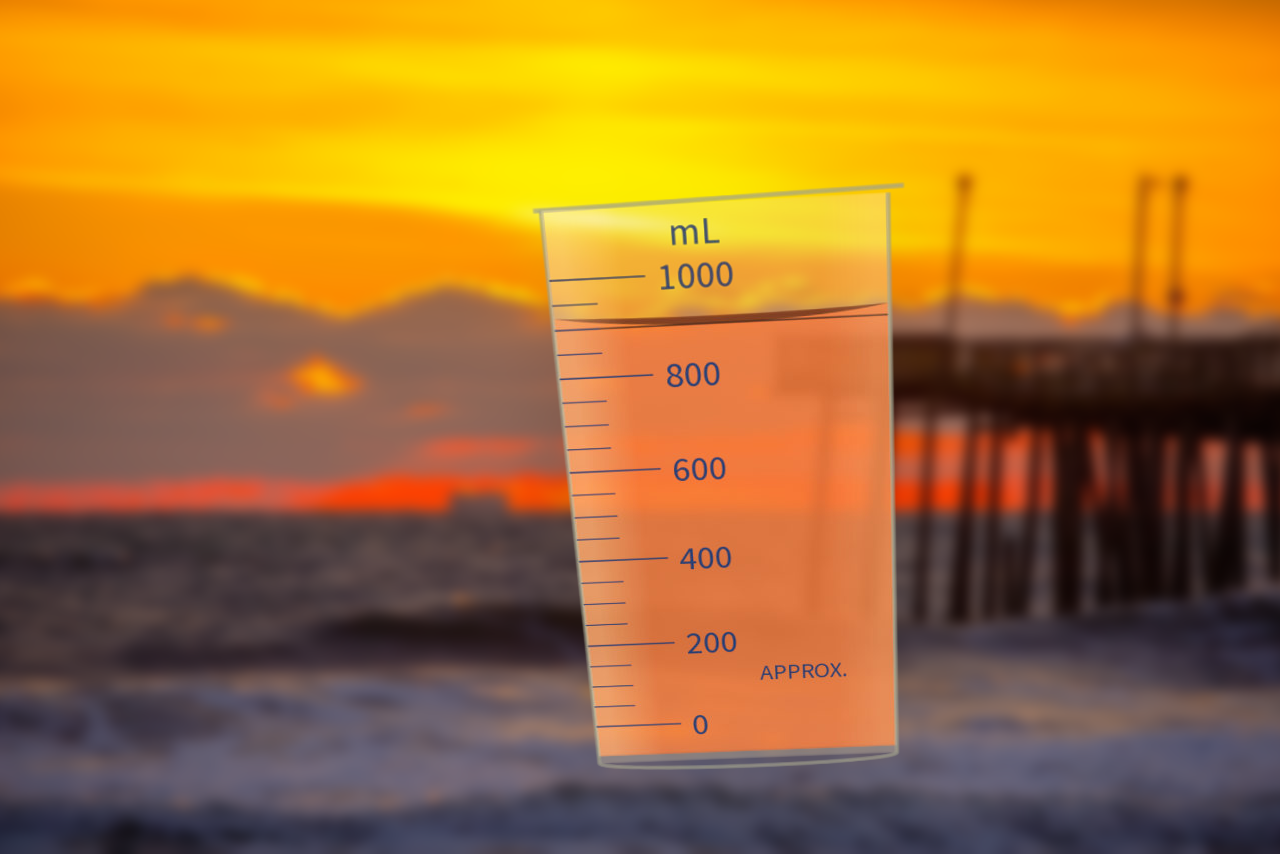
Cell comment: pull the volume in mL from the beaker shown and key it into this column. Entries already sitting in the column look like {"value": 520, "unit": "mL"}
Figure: {"value": 900, "unit": "mL"}
